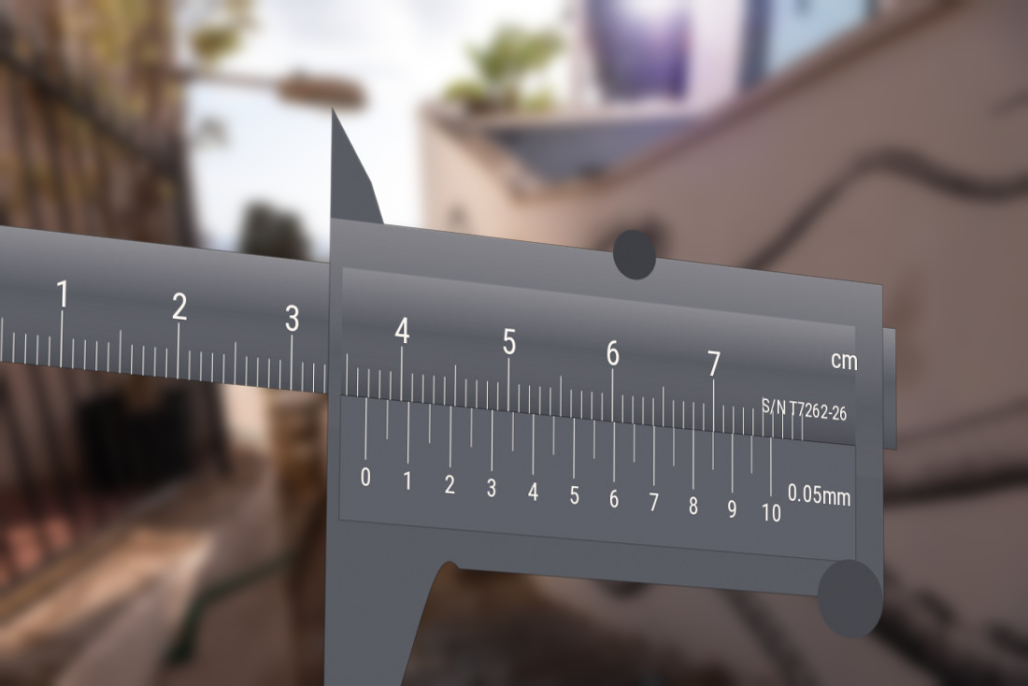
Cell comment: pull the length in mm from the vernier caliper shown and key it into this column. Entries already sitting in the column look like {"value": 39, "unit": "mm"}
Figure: {"value": 36.8, "unit": "mm"}
